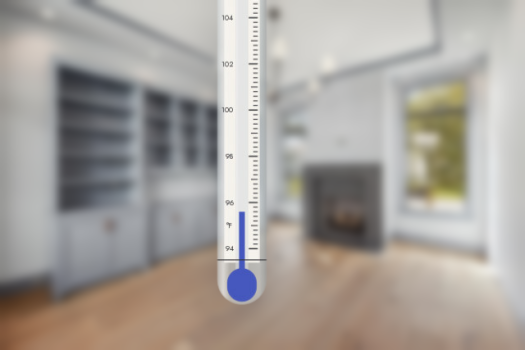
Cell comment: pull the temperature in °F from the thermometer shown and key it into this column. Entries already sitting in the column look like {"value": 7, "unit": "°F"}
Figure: {"value": 95.6, "unit": "°F"}
